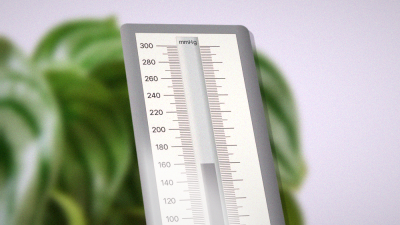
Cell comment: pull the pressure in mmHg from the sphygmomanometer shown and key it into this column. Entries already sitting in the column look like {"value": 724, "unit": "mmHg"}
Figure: {"value": 160, "unit": "mmHg"}
